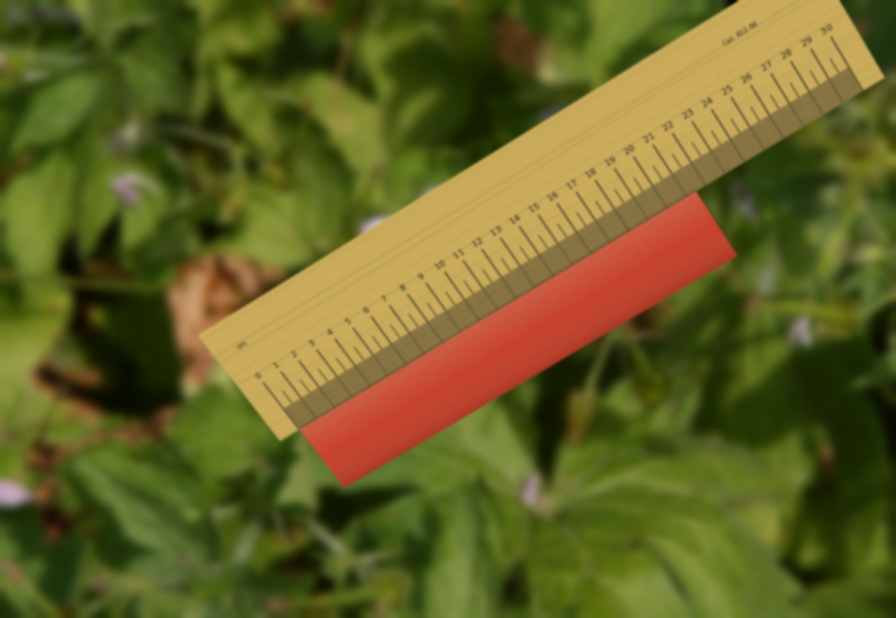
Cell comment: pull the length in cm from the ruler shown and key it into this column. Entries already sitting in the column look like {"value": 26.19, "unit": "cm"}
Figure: {"value": 21.5, "unit": "cm"}
